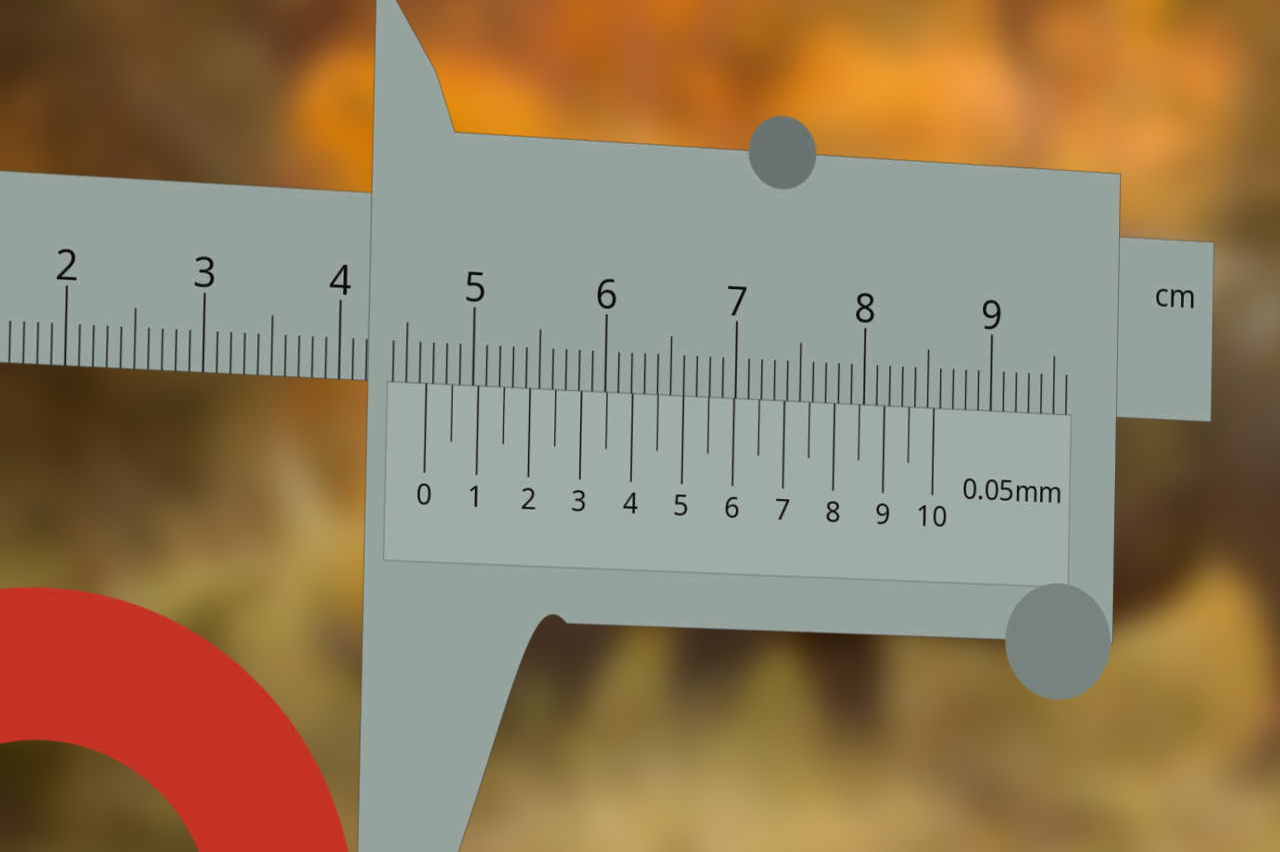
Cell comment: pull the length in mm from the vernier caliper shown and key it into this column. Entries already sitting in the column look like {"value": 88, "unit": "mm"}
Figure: {"value": 46.5, "unit": "mm"}
